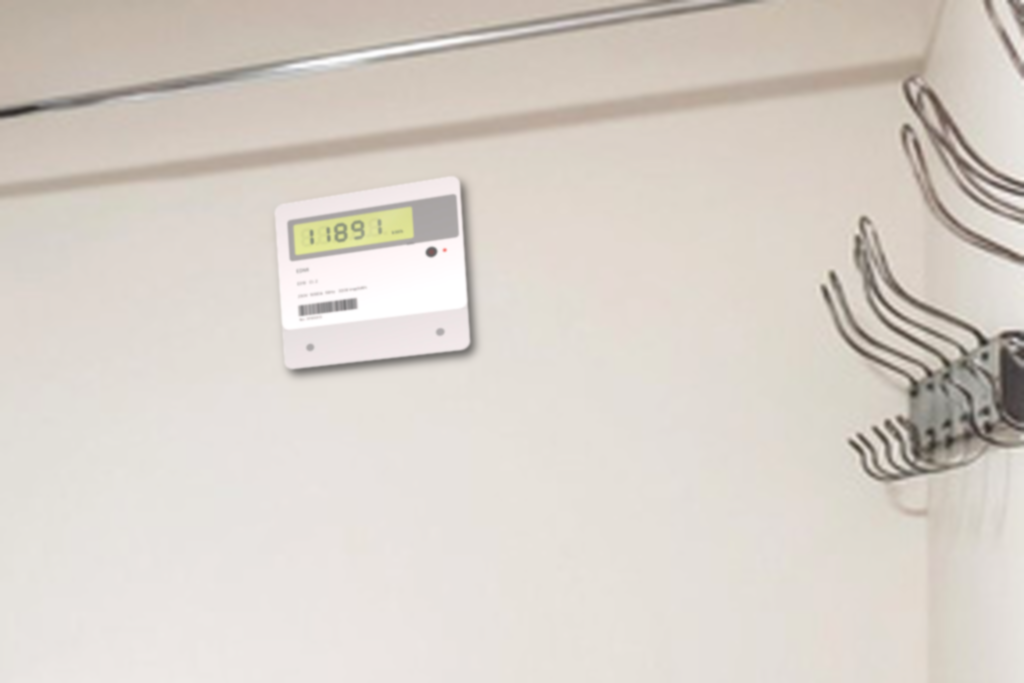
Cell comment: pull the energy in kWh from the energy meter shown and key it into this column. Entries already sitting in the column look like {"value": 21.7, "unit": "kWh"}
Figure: {"value": 11891, "unit": "kWh"}
